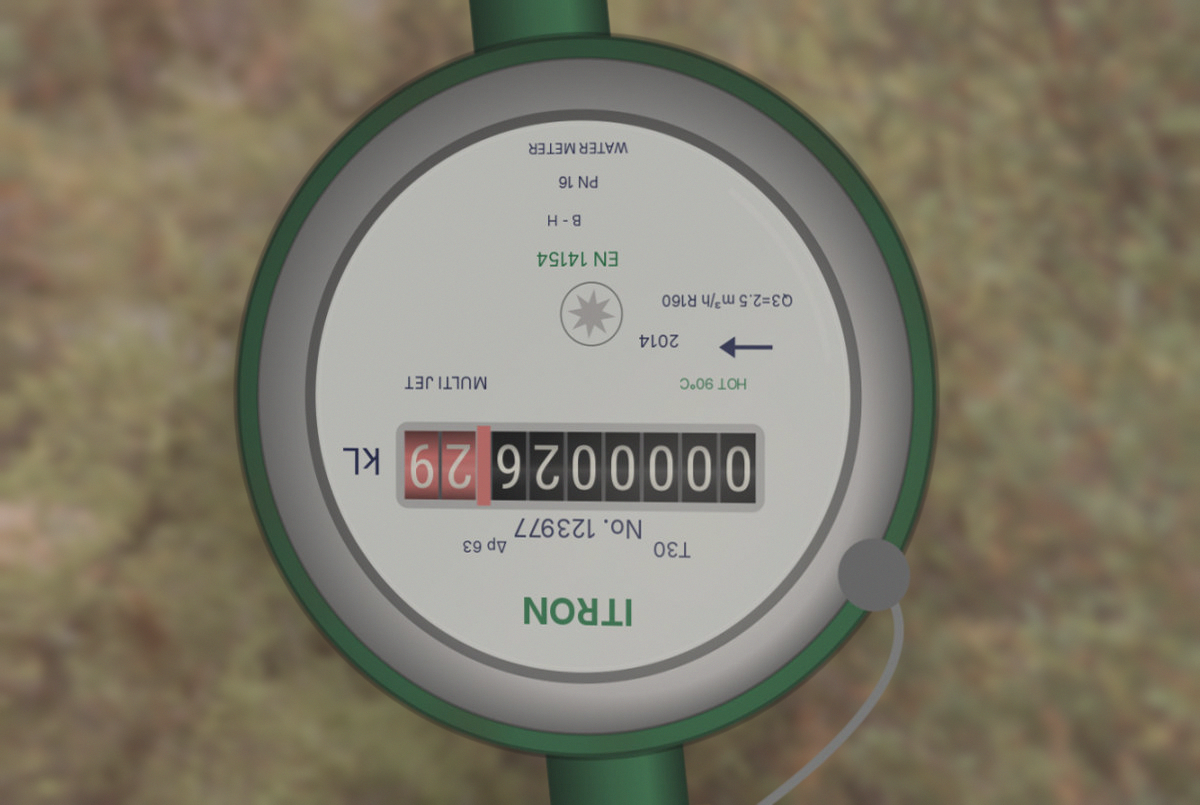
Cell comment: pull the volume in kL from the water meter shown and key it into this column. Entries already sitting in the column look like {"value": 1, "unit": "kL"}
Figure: {"value": 26.29, "unit": "kL"}
